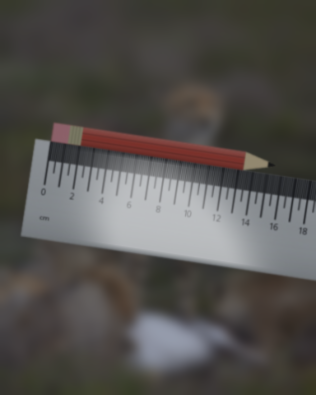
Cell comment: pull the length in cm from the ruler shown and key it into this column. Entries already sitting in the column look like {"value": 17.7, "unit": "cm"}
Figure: {"value": 15.5, "unit": "cm"}
